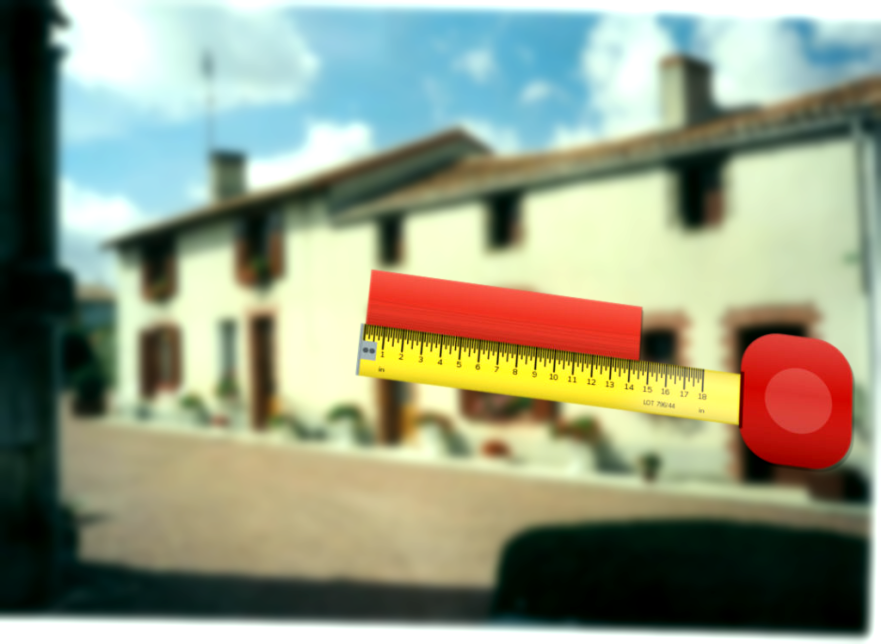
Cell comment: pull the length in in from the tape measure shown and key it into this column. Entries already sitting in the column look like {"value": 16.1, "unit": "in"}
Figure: {"value": 14.5, "unit": "in"}
